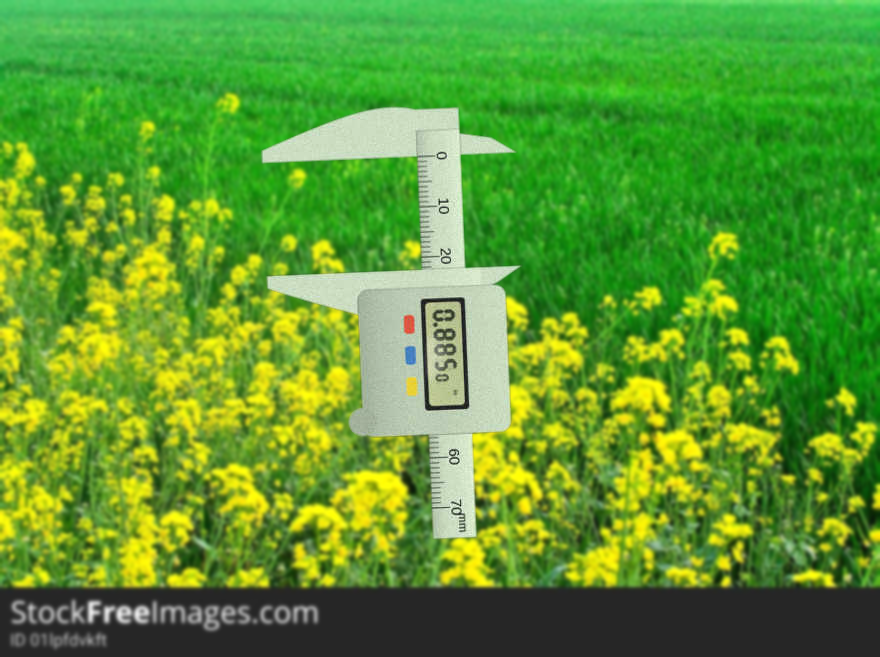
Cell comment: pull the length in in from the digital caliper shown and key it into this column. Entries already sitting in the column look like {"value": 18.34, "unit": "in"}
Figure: {"value": 0.8850, "unit": "in"}
